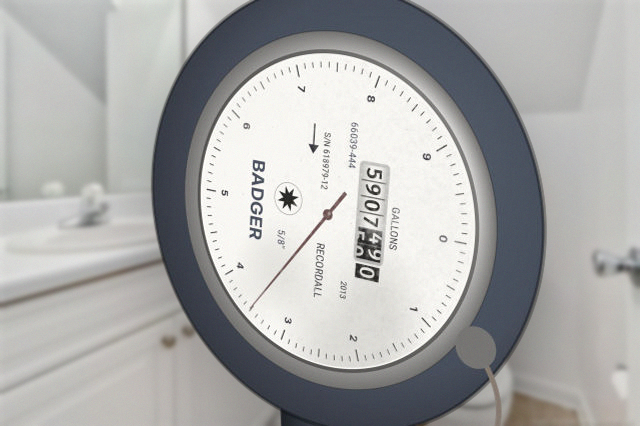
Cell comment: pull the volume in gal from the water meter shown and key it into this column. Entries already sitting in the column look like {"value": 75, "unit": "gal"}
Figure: {"value": 5907493.5, "unit": "gal"}
